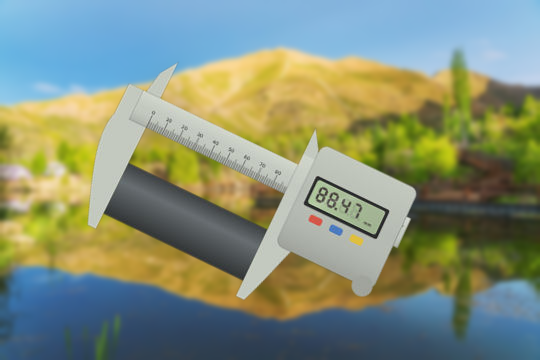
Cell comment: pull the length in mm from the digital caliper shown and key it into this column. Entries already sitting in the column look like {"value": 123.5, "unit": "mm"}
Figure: {"value": 88.47, "unit": "mm"}
